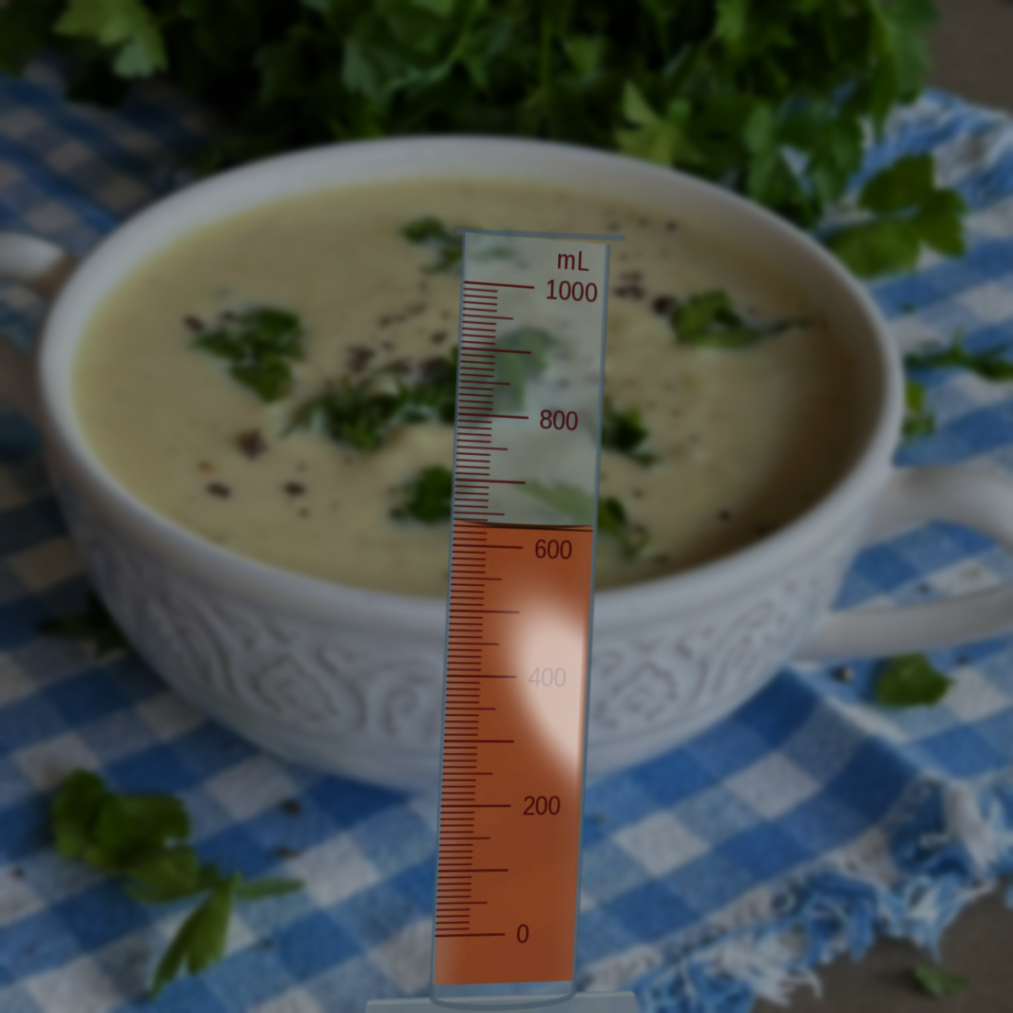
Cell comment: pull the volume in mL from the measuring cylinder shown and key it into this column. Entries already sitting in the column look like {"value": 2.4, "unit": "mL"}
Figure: {"value": 630, "unit": "mL"}
